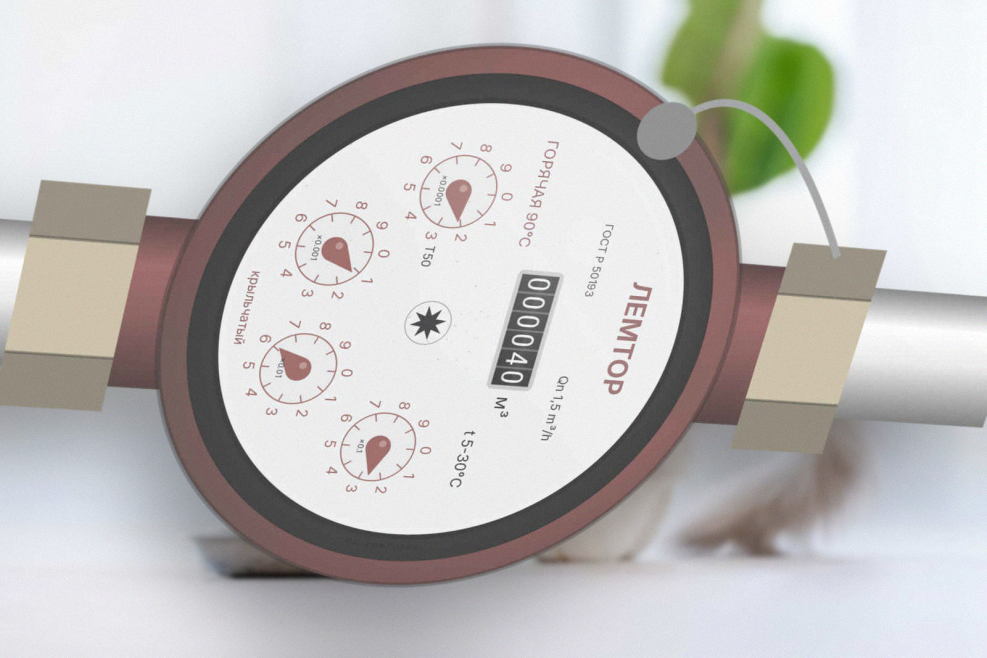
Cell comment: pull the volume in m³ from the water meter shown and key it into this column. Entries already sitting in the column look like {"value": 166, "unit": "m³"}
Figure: {"value": 40.2612, "unit": "m³"}
